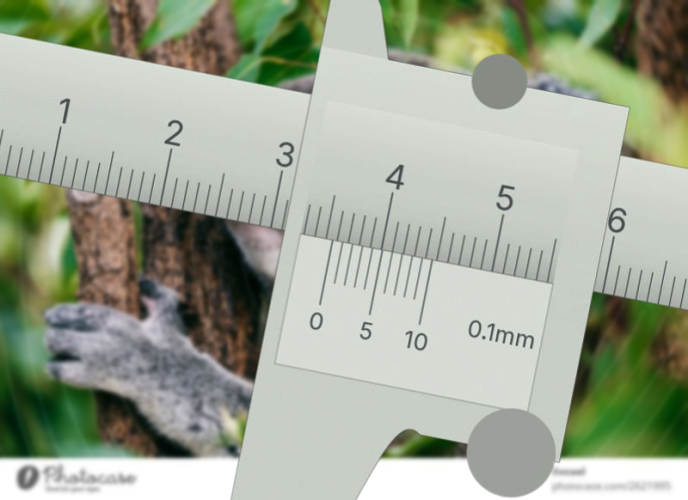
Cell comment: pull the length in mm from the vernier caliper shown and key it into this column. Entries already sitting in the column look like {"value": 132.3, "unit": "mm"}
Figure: {"value": 35.6, "unit": "mm"}
